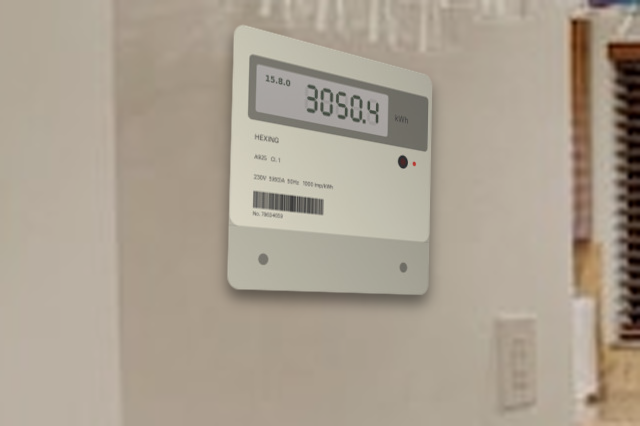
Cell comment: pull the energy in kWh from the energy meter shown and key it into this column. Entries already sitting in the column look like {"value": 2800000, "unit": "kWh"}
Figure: {"value": 3050.4, "unit": "kWh"}
